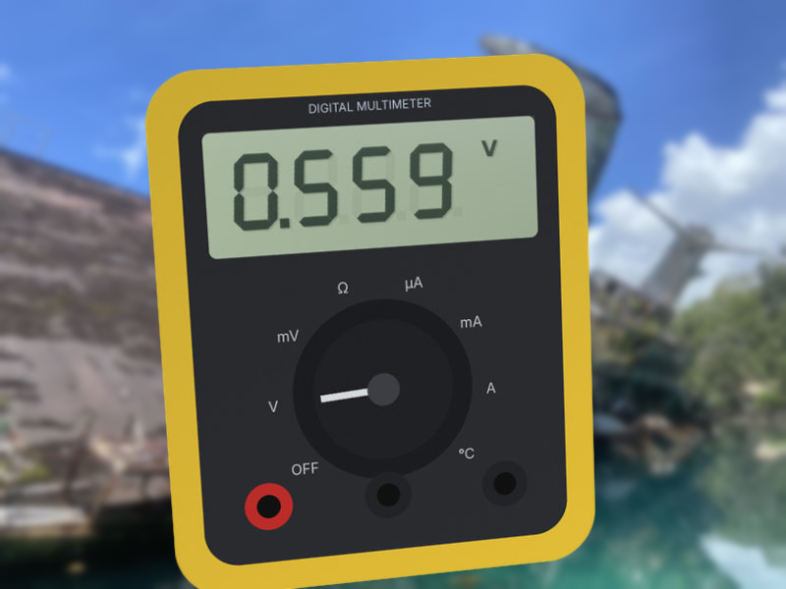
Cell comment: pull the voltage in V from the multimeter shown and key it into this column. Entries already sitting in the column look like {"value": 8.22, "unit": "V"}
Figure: {"value": 0.559, "unit": "V"}
